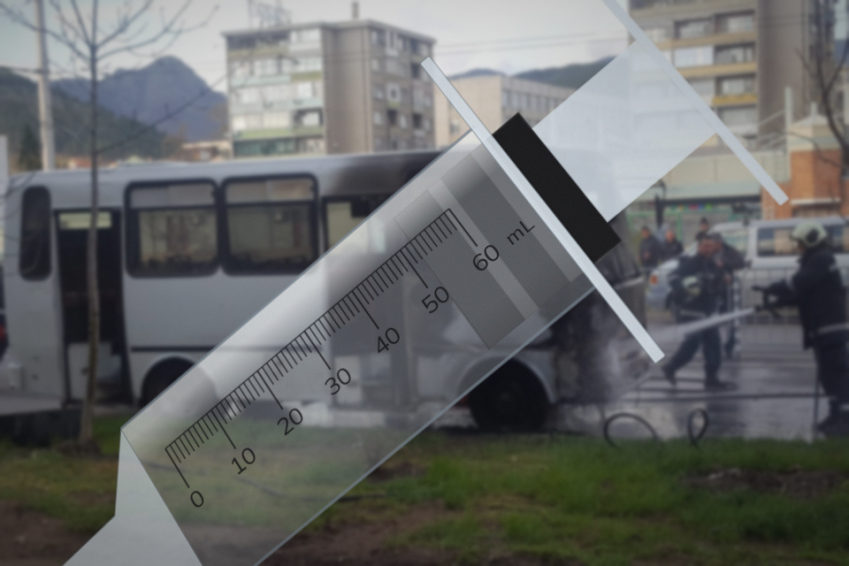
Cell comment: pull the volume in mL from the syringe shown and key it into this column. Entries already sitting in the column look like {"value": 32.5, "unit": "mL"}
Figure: {"value": 52, "unit": "mL"}
